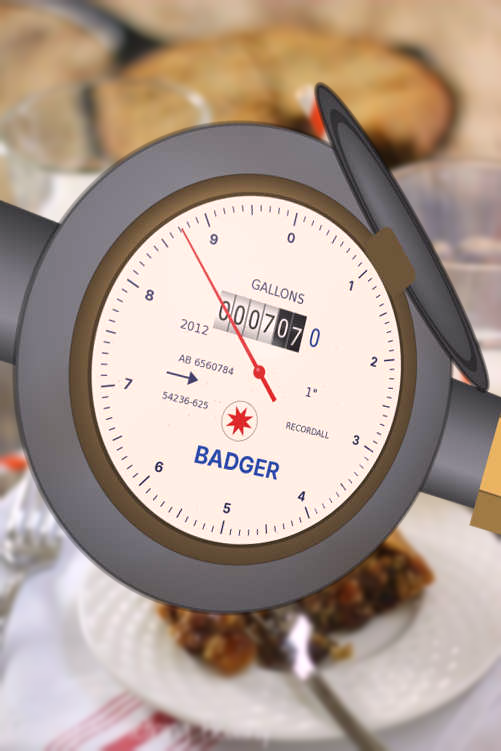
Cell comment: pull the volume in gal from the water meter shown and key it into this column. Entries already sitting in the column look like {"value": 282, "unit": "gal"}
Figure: {"value": 7068.7, "unit": "gal"}
